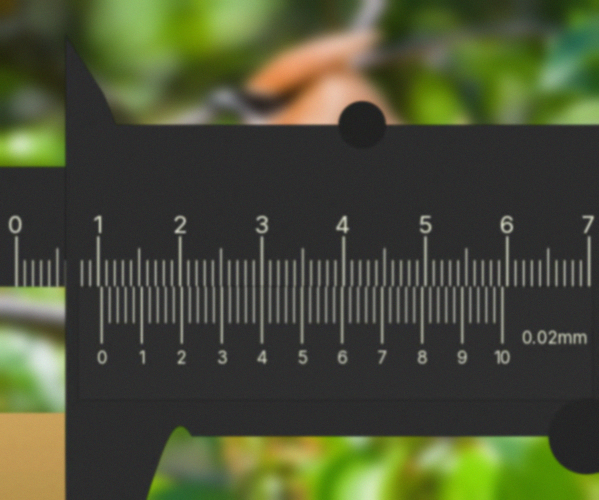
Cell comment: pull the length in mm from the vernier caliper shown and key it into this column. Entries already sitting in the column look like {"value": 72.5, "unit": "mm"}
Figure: {"value": 10.4, "unit": "mm"}
